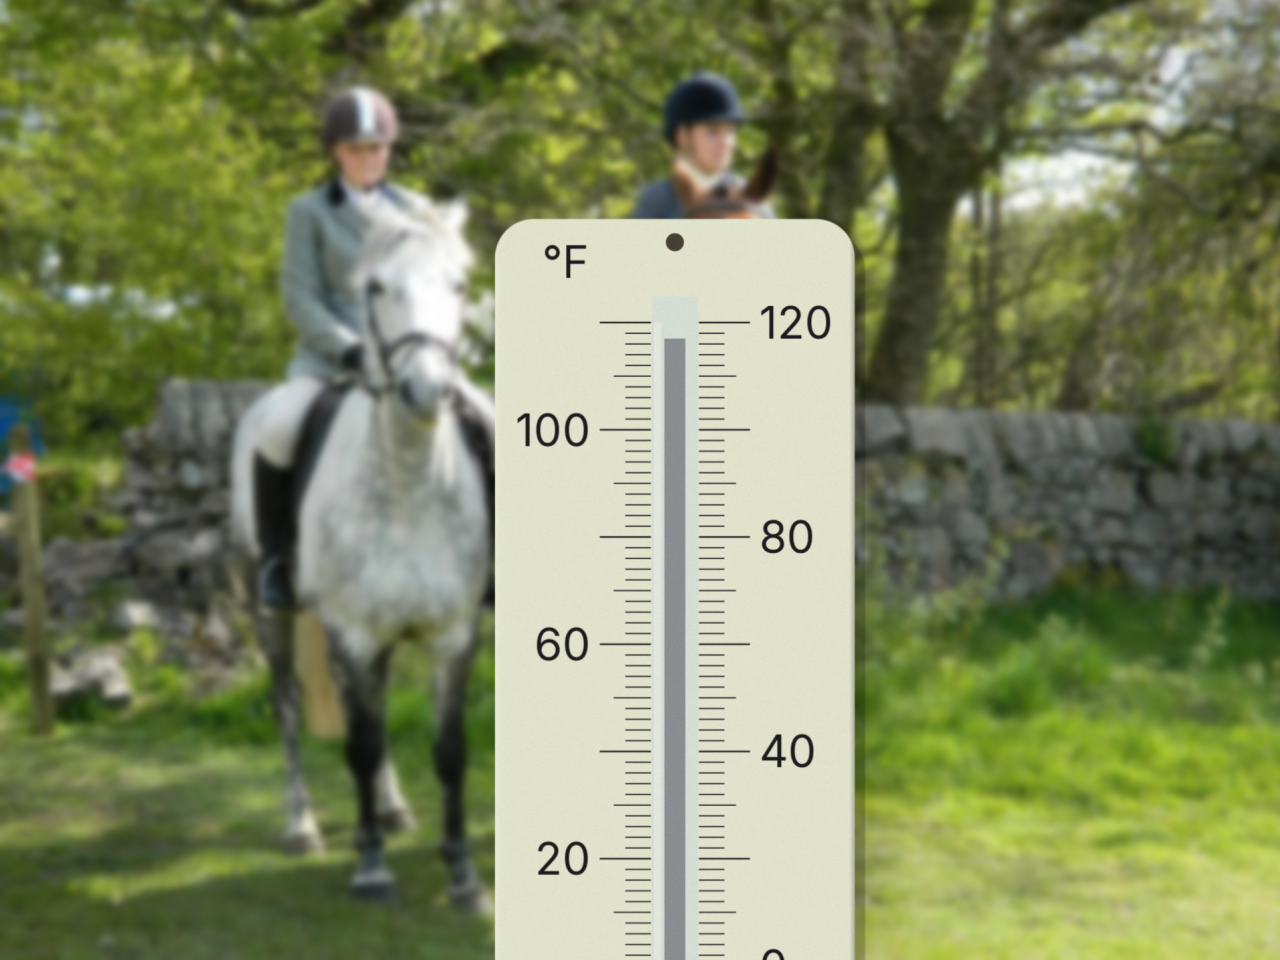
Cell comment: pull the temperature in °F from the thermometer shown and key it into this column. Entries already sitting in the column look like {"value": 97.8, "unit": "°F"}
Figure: {"value": 117, "unit": "°F"}
